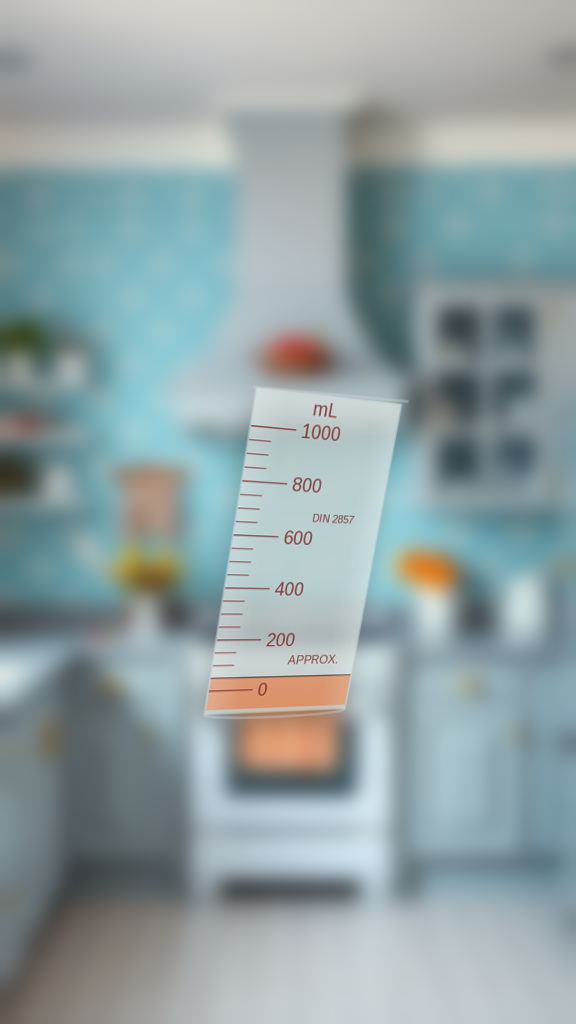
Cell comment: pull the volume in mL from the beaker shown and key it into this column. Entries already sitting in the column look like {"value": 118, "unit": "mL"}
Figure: {"value": 50, "unit": "mL"}
